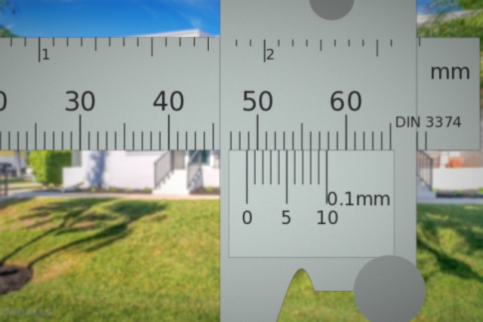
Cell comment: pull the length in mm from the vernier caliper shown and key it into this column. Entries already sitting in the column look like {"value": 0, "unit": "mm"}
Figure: {"value": 48.8, "unit": "mm"}
